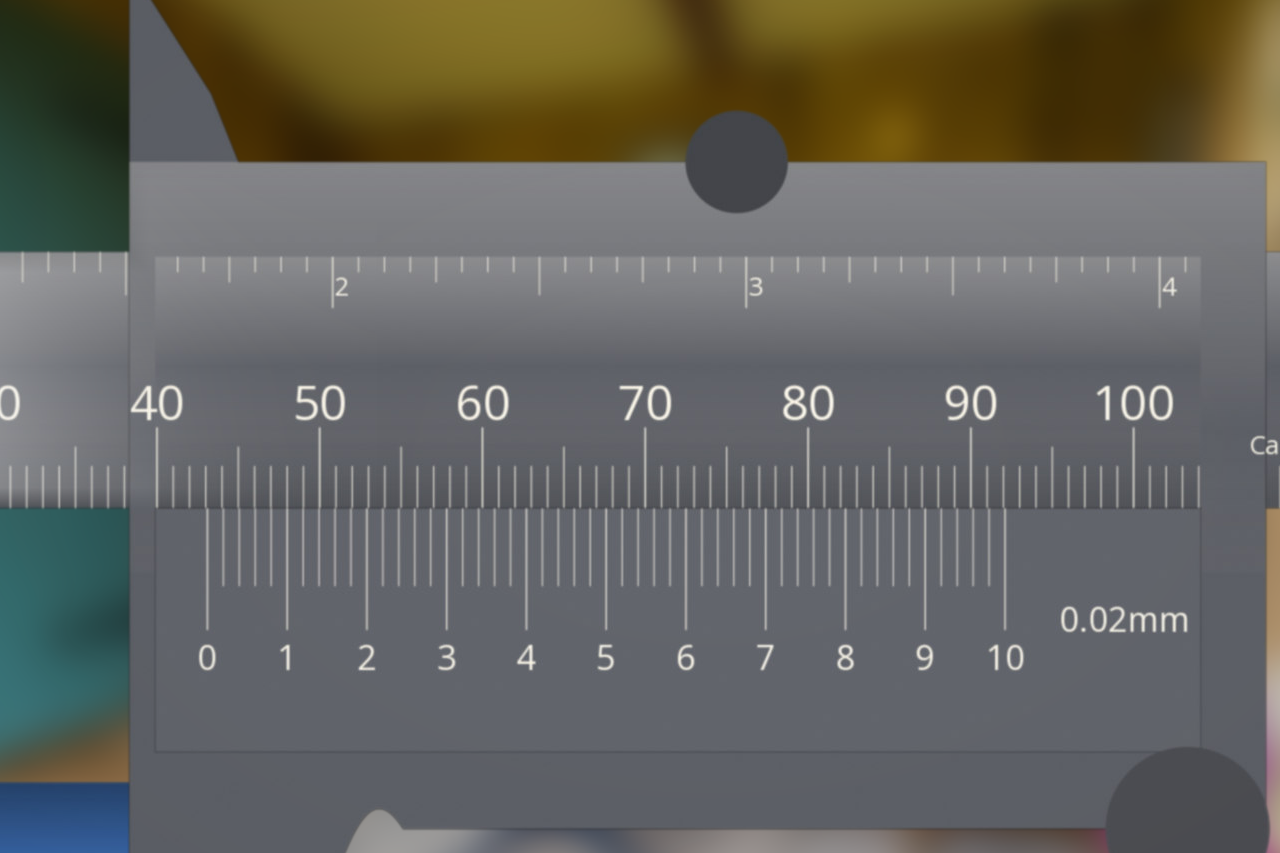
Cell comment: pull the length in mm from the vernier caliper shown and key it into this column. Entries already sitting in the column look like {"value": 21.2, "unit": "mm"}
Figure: {"value": 43.1, "unit": "mm"}
